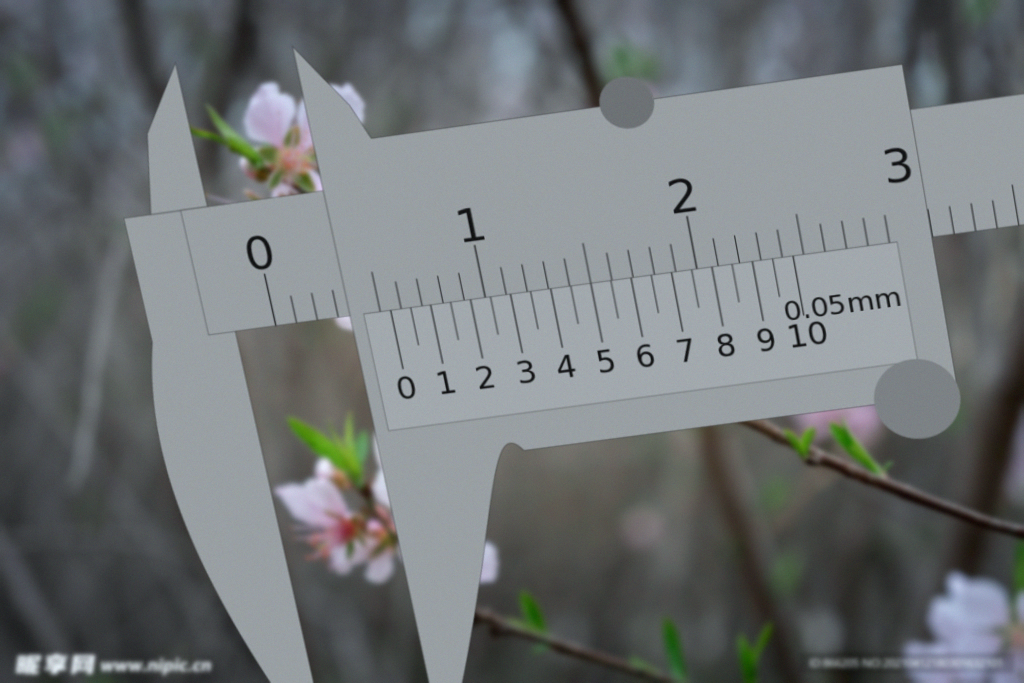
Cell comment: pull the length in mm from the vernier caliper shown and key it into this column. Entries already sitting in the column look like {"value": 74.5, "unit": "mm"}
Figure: {"value": 5.5, "unit": "mm"}
